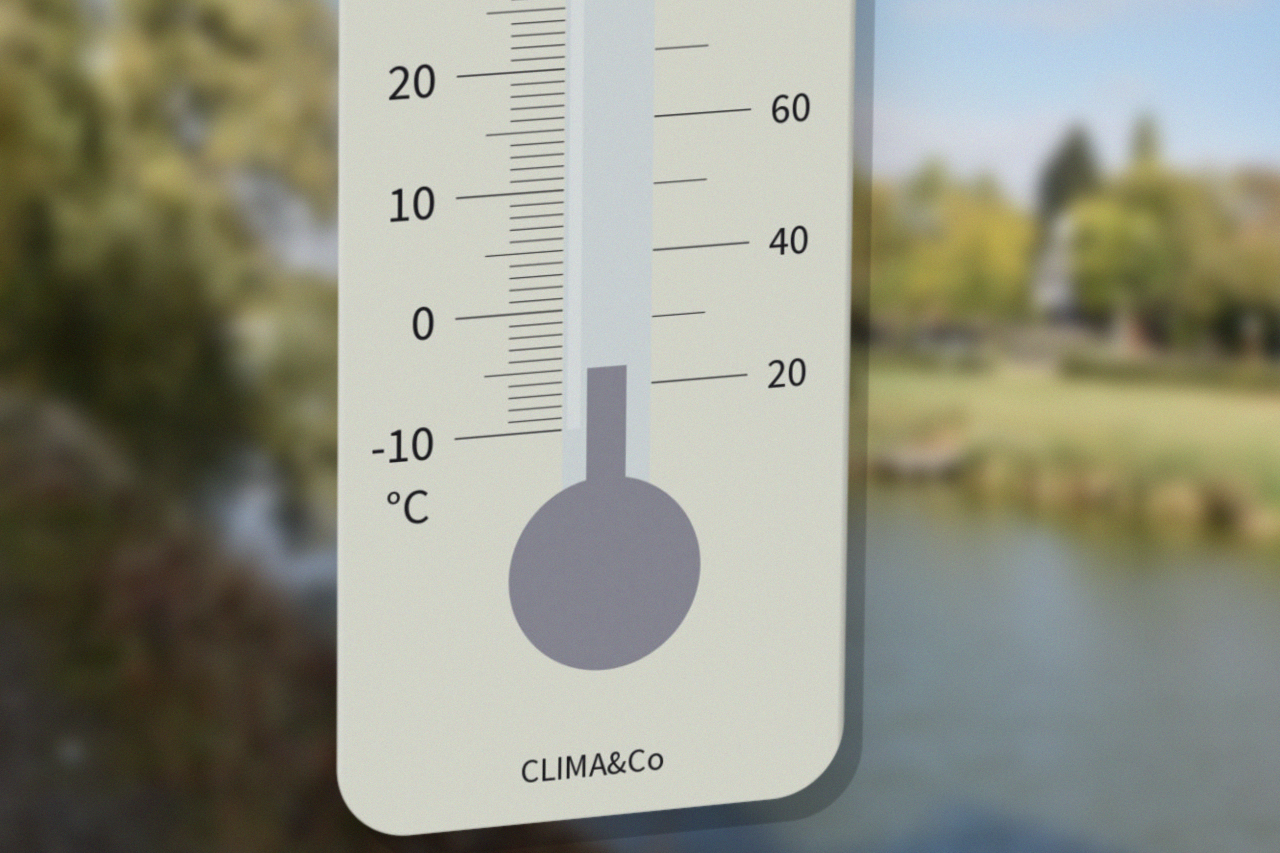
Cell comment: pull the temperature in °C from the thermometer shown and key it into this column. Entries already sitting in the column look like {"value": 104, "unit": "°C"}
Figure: {"value": -5, "unit": "°C"}
